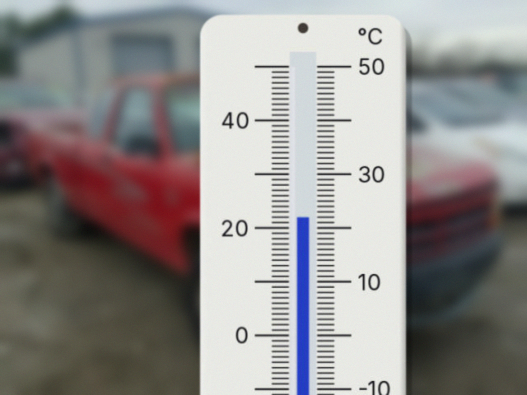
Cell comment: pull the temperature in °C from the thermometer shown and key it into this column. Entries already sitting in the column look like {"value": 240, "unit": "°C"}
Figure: {"value": 22, "unit": "°C"}
